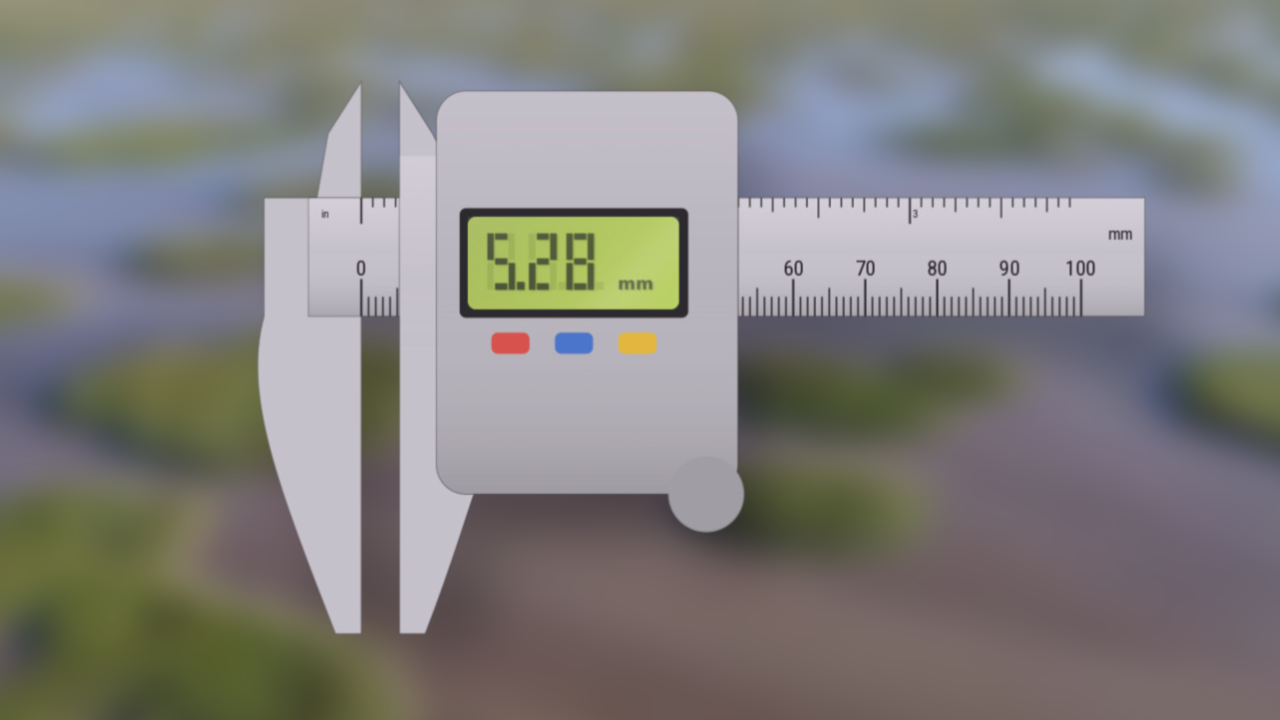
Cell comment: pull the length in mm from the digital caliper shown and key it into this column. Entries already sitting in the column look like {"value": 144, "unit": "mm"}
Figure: {"value": 5.28, "unit": "mm"}
